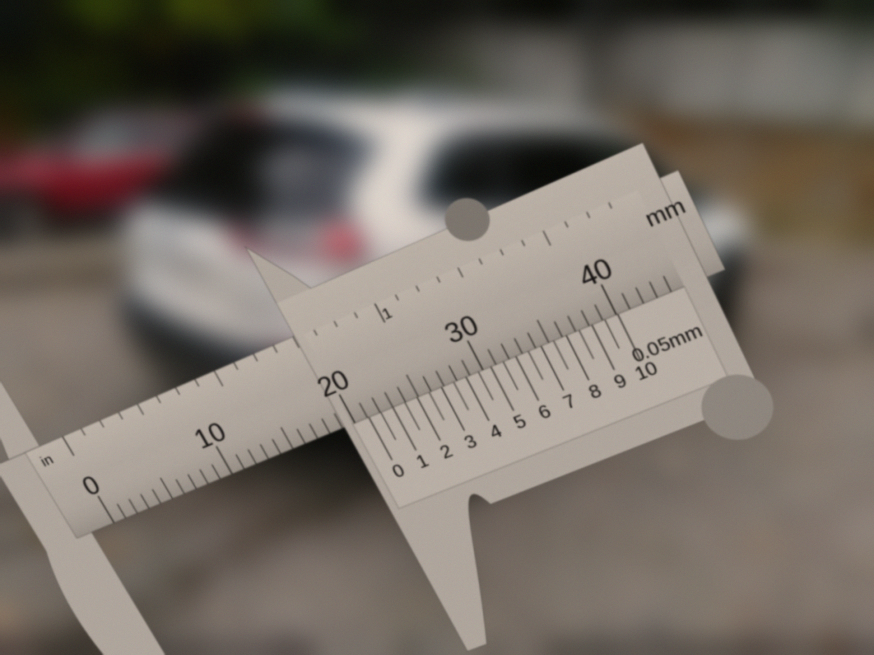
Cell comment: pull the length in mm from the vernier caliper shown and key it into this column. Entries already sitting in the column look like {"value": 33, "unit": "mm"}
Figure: {"value": 21.1, "unit": "mm"}
